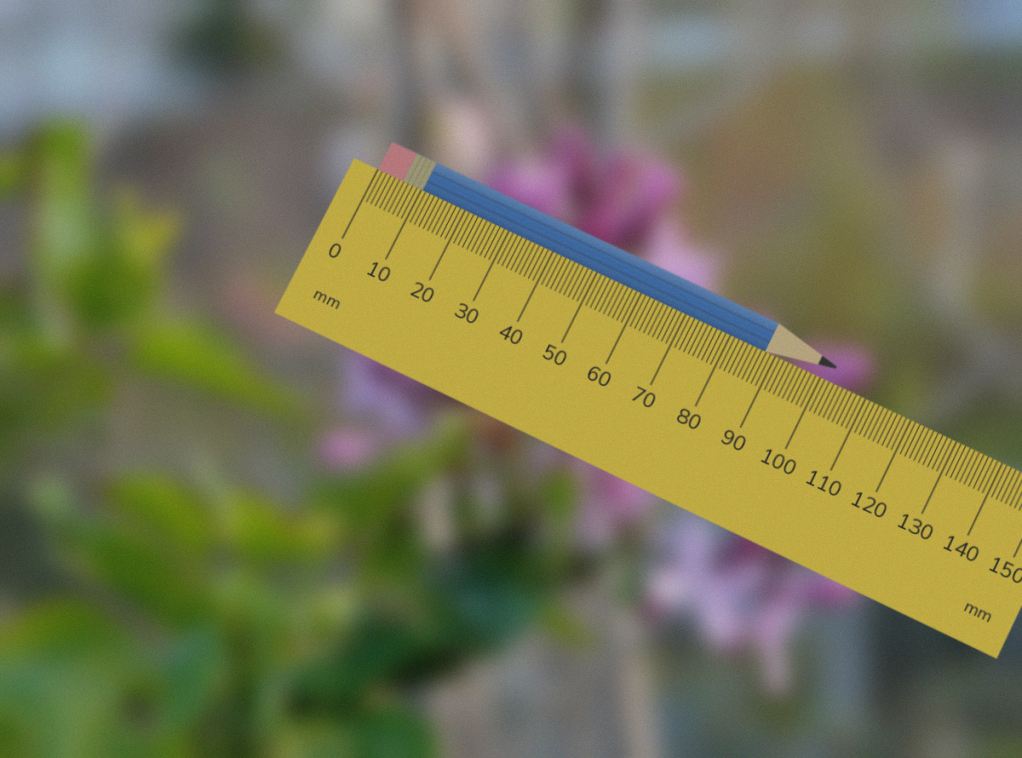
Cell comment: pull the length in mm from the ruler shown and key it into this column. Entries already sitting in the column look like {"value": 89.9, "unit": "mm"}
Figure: {"value": 102, "unit": "mm"}
